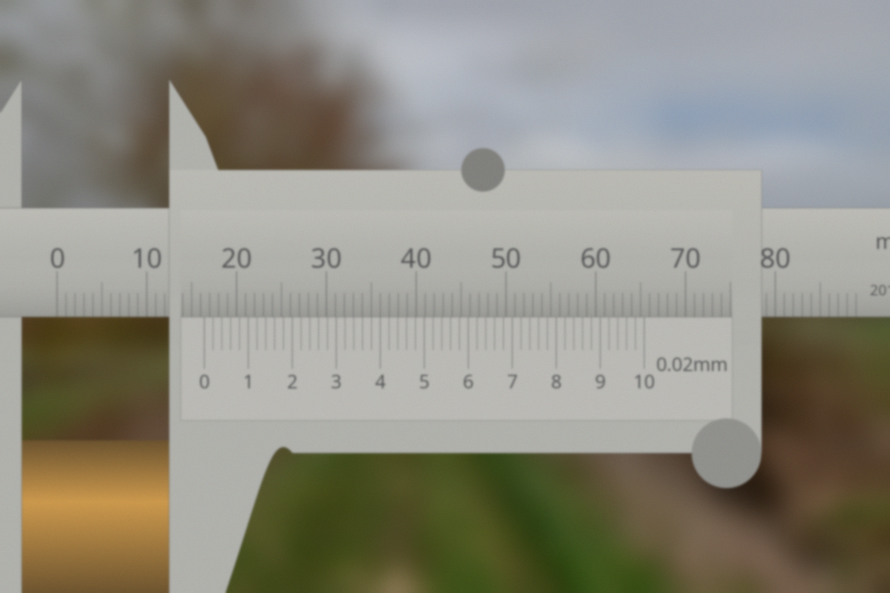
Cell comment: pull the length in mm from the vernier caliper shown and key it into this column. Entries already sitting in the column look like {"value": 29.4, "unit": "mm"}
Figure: {"value": 16.4, "unit": "mm"}
